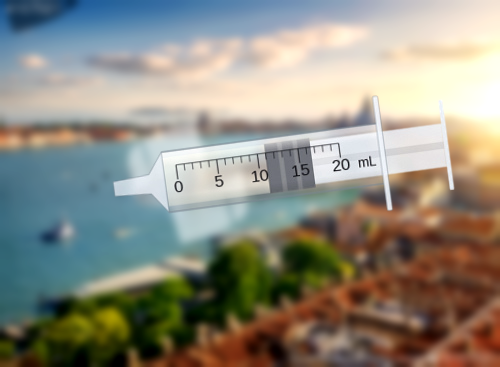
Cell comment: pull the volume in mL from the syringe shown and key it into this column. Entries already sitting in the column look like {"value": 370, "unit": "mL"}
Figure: {"value": 11, "unit": "mL"}
